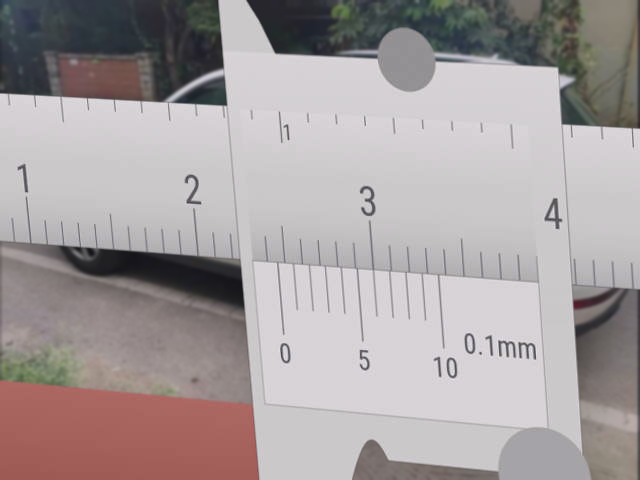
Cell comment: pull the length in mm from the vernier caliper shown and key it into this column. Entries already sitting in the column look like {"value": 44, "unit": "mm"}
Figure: {"value": 24.6, "unit": "mm"}
